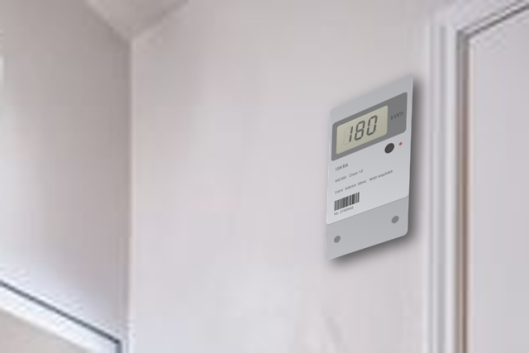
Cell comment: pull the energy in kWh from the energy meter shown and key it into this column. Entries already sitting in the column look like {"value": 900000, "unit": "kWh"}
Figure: {"value": 180, "unit": "kWh"}
